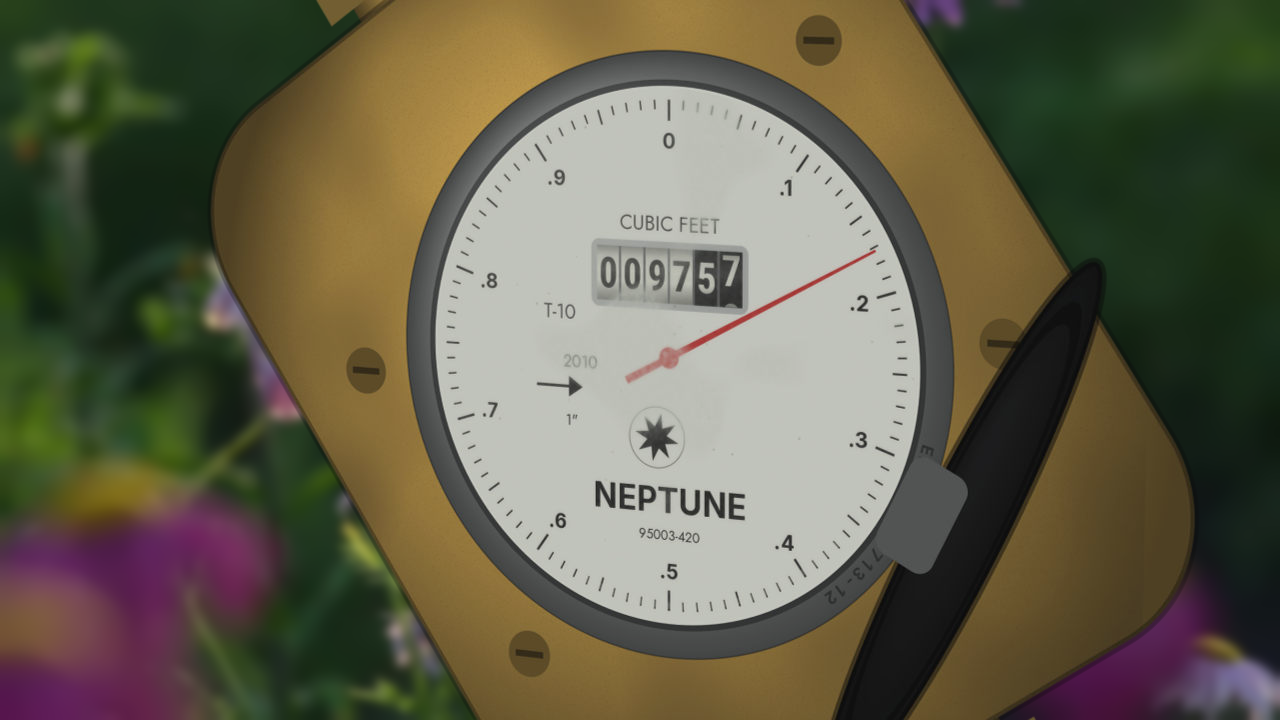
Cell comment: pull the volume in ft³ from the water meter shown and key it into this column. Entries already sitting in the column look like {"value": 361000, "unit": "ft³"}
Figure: {"value": 9757.17, "unit": "ft³"}
